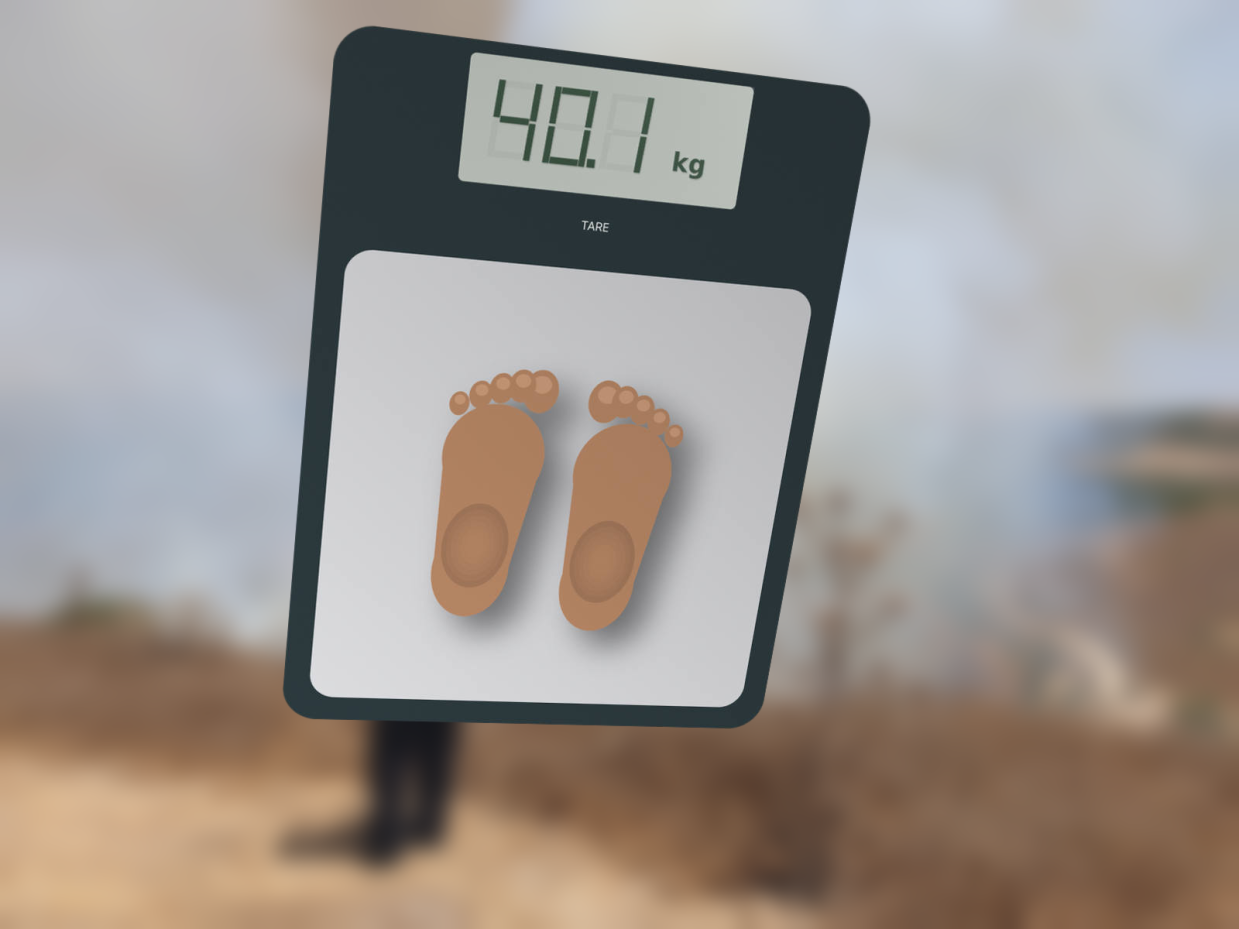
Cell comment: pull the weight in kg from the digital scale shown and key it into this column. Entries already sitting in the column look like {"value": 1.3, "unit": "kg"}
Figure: {"value": 40.1, "unit": "kg"}
